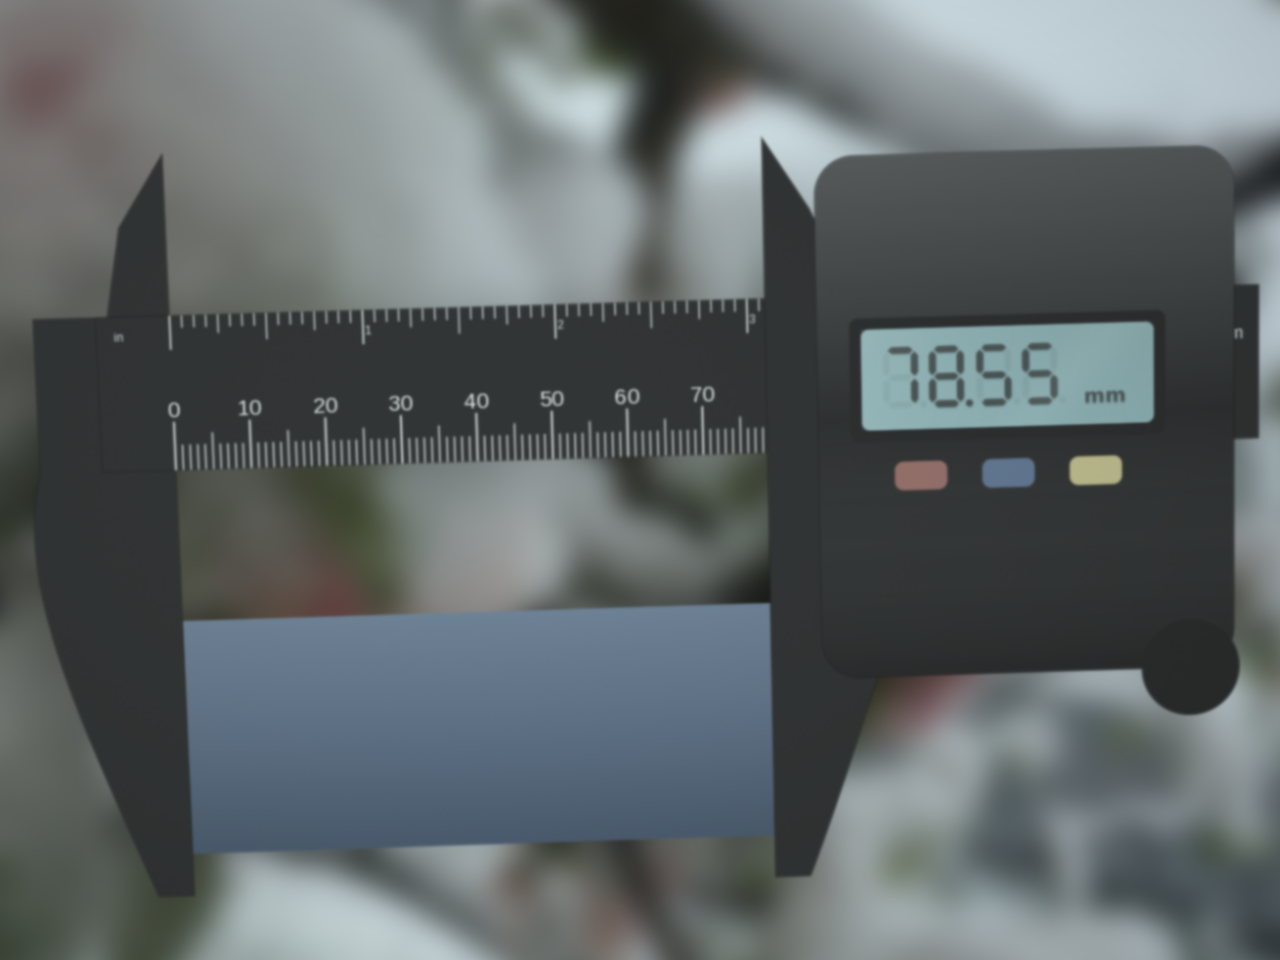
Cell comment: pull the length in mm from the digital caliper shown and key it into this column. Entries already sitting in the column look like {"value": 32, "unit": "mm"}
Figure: {"value": 78.55, "unit": "mm"}
